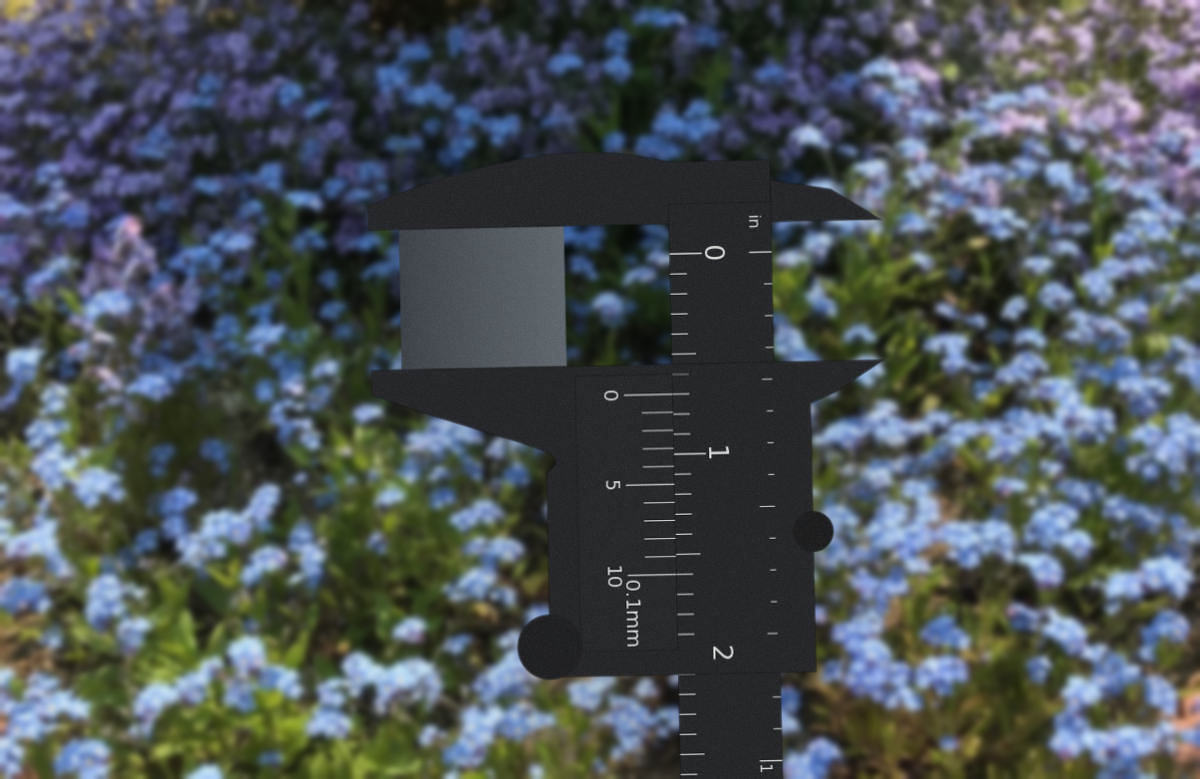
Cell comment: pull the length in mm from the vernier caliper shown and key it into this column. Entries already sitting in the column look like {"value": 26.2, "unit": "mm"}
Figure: {"value": 7.0, "unit": "mm"}
